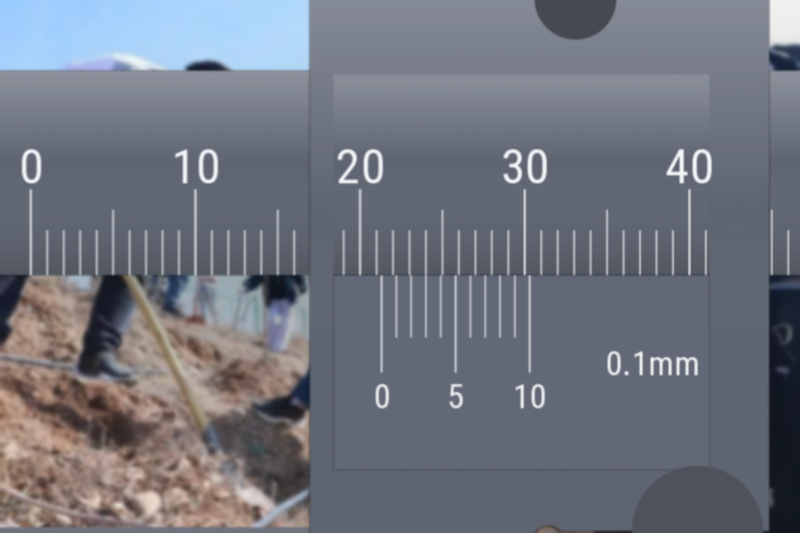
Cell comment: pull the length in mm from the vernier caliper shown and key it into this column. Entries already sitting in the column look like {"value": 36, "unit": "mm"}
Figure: {"value": 21.3, "unit": "mm"}
